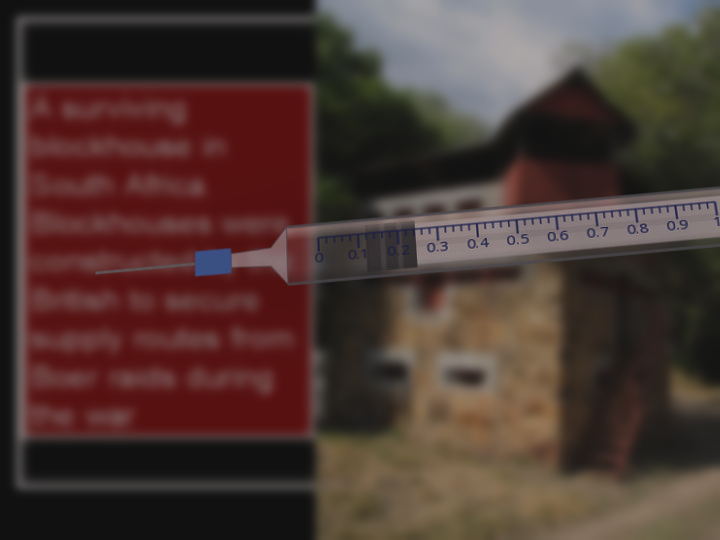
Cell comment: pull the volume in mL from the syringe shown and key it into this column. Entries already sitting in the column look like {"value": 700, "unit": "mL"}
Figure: {"value": 0.12, "unit": "mL"}
